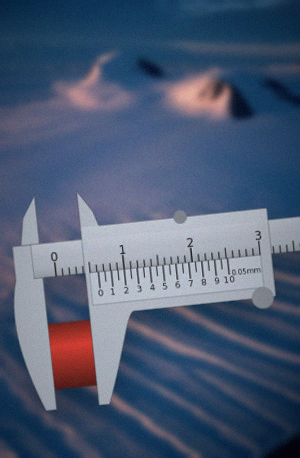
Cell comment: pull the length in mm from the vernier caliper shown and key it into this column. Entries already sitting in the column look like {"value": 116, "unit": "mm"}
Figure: {"value": 6.2, "unit": "mm"}
